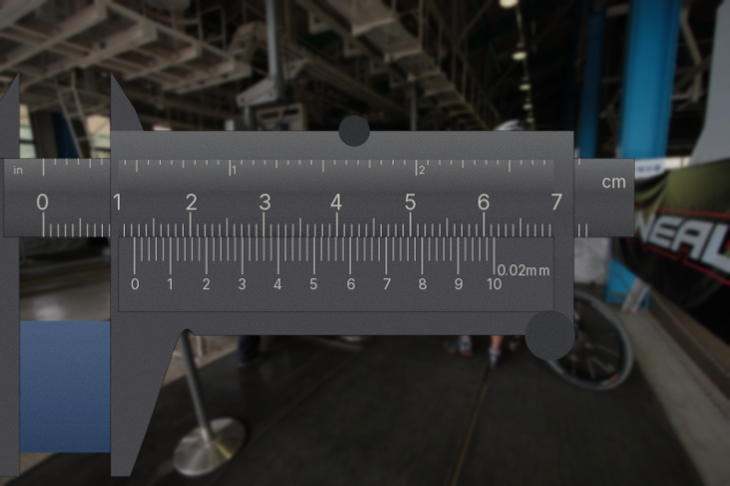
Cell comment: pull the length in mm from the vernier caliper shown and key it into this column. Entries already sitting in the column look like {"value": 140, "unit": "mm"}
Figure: {"value": 12.4, "unit": "mm"}
